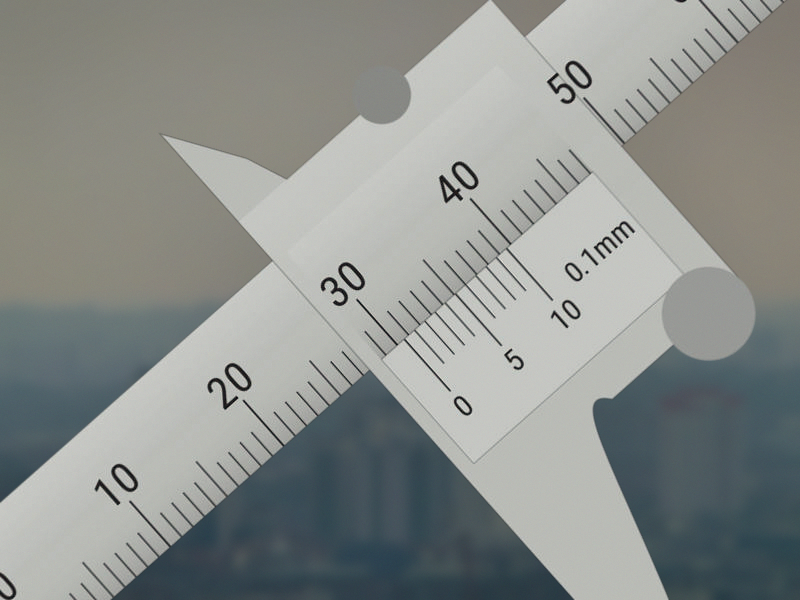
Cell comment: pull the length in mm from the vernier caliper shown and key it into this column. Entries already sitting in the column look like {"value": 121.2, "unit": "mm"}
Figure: {"value": 30.6, "unit": "mm"}
